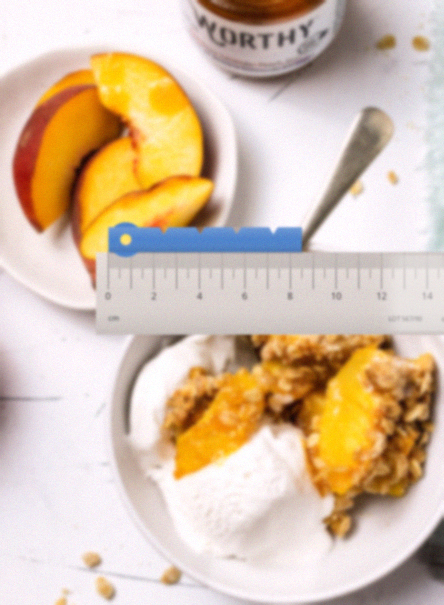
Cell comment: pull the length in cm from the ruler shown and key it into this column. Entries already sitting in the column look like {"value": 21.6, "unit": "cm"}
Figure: {"value": 8.5, "unit": "cm"}
